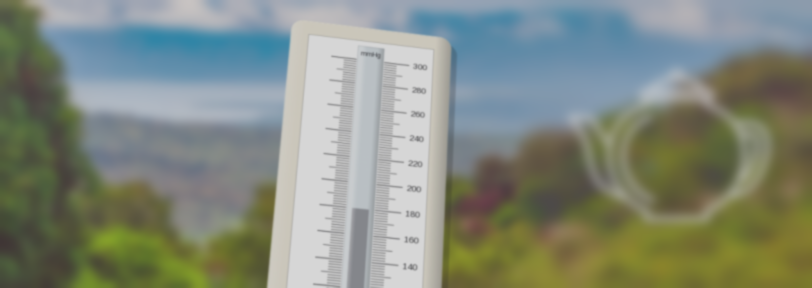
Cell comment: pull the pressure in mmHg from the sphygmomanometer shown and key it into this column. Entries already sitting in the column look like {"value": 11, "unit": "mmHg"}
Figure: {"value": 180, "unit": "mmHg"}
